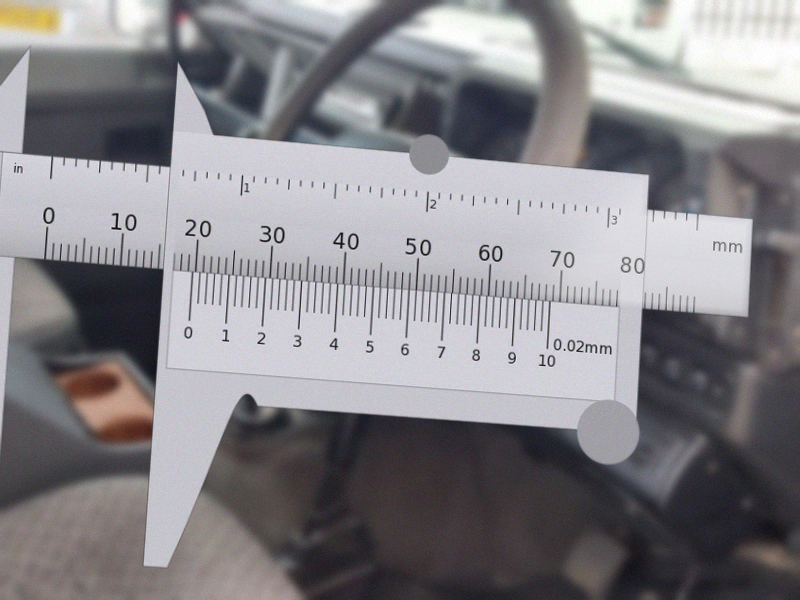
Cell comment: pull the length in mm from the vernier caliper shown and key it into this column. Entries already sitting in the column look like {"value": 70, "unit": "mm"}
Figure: {"value": 19.6, "unit": "mm"}
